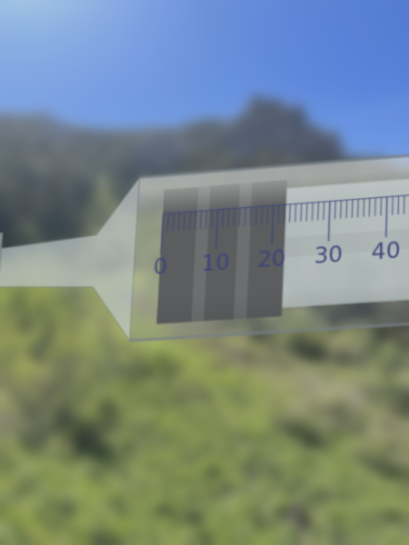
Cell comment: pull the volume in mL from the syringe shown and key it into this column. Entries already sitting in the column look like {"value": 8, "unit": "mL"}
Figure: {"value": 0, "unit": "mL"}
